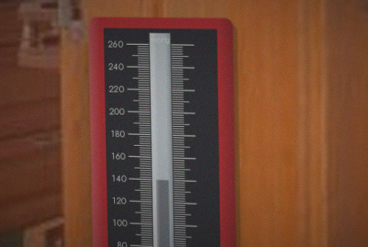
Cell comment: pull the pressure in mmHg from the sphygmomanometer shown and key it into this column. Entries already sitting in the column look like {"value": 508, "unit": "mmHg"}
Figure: {"value": 140, "unit": "mmHg"}
